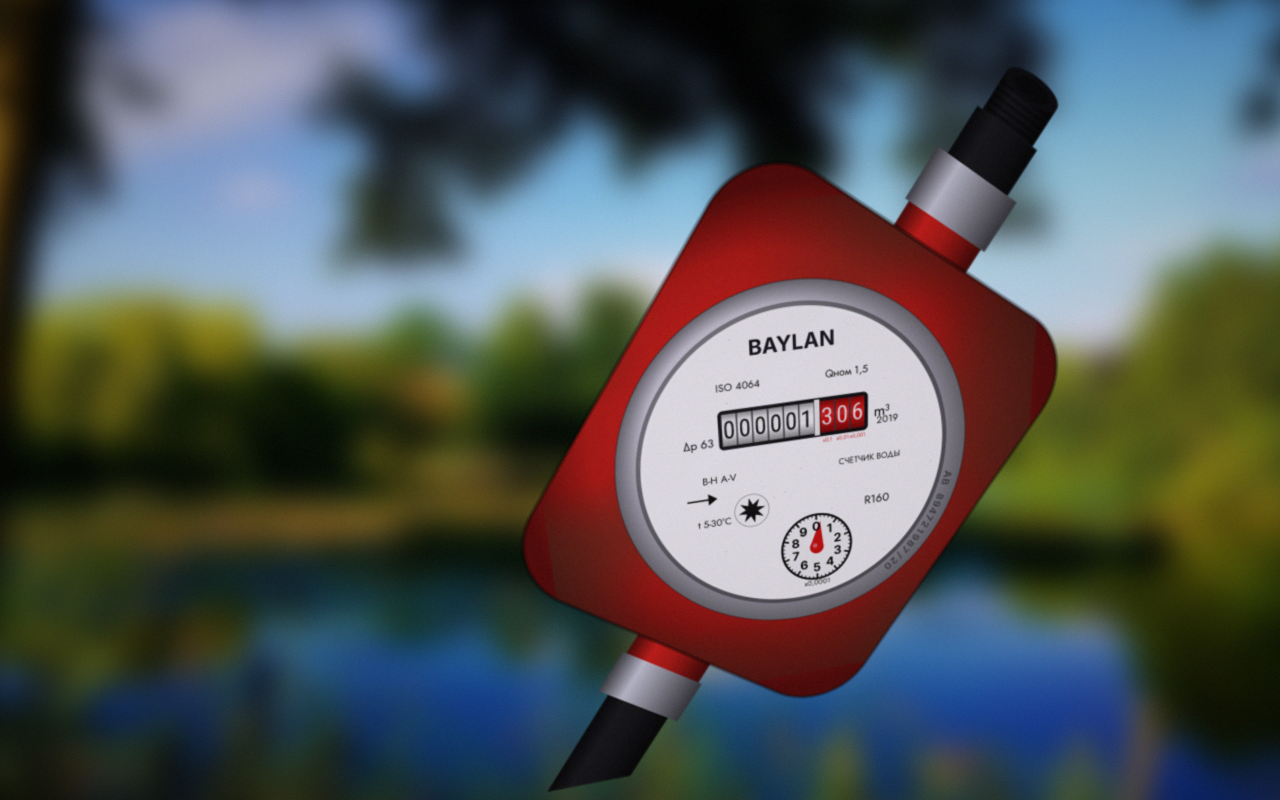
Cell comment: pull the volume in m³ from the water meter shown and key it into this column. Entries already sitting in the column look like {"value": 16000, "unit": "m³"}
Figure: {"value": 1.3060, "unit": "m³"}
